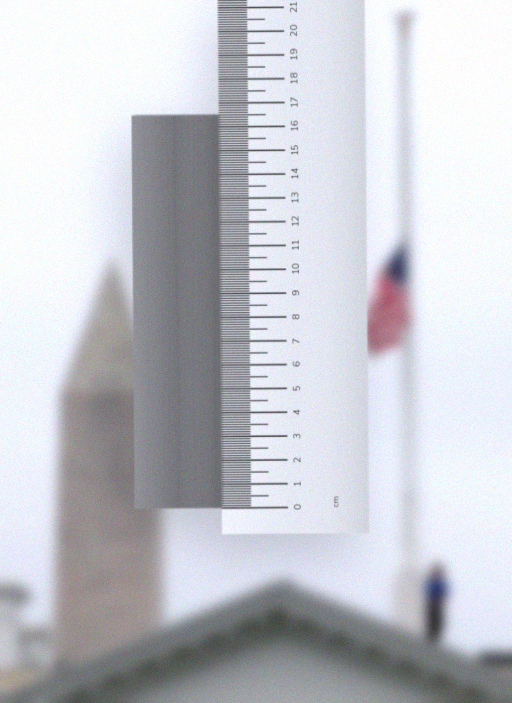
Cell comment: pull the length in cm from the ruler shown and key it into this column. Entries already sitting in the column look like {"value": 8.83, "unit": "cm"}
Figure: {"value": 16.5, "unit": "cm"}
